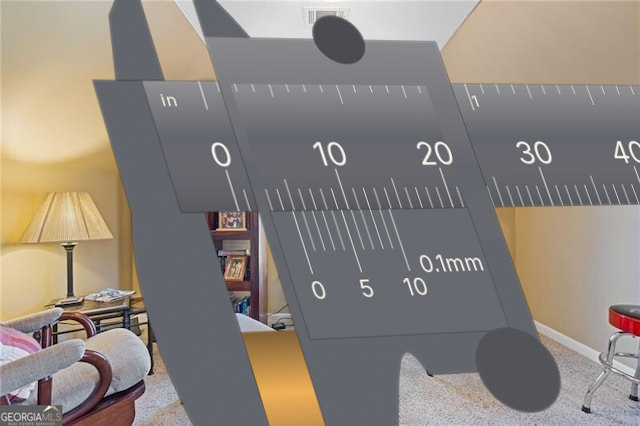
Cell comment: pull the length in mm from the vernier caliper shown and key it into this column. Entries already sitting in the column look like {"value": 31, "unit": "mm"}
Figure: {"value": 4.8, "unit": "mm"}
